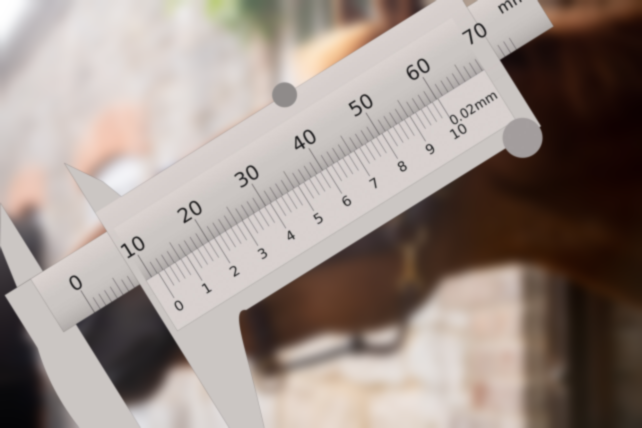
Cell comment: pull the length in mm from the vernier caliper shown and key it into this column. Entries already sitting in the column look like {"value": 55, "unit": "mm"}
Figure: {"value": 11.2, "unit": "mm"}
